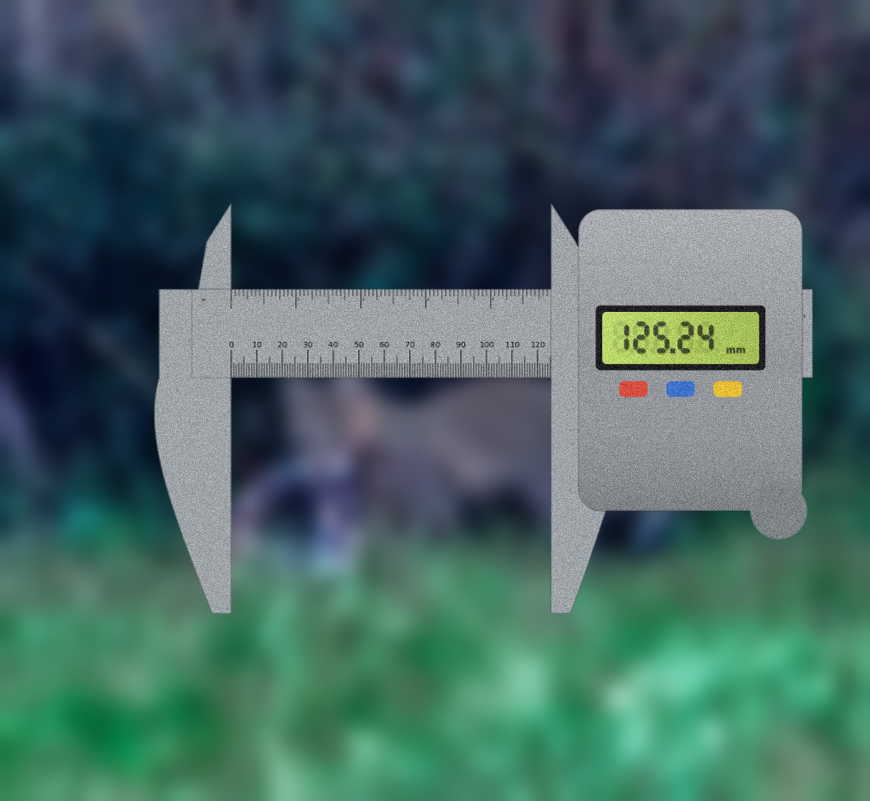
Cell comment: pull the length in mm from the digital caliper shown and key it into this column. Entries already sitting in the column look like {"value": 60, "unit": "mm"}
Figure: {"value": 125.24, "unit": "mm"}
